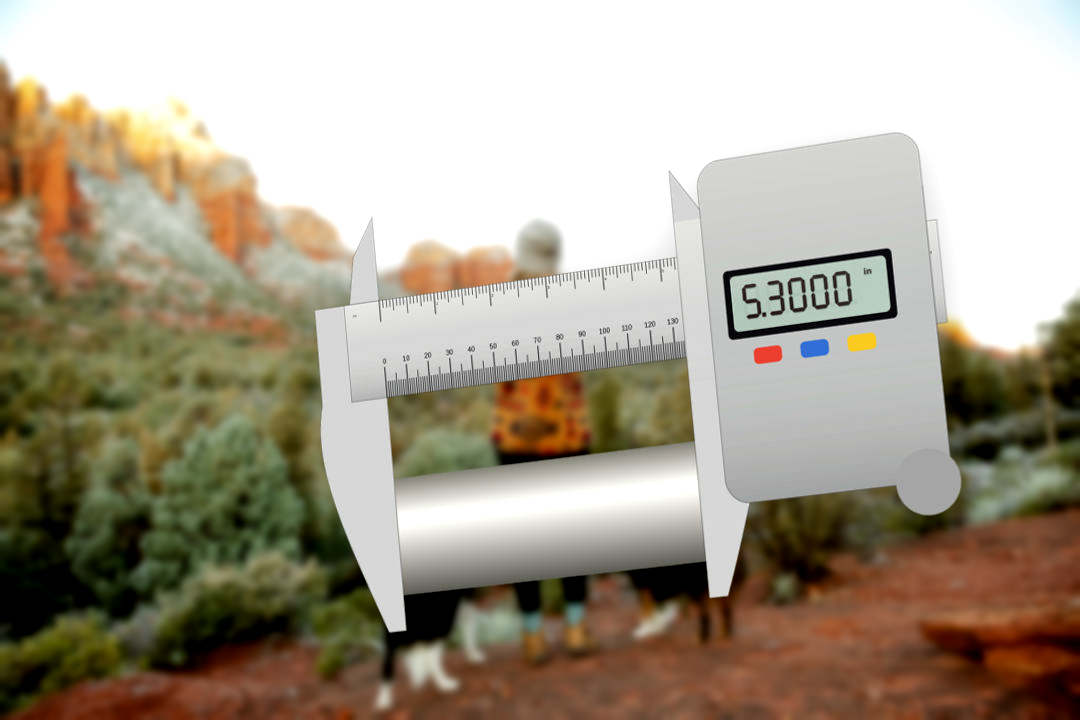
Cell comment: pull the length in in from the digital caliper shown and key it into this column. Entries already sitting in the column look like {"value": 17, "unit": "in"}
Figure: {"value": 5.3000, "unit": "in"}
